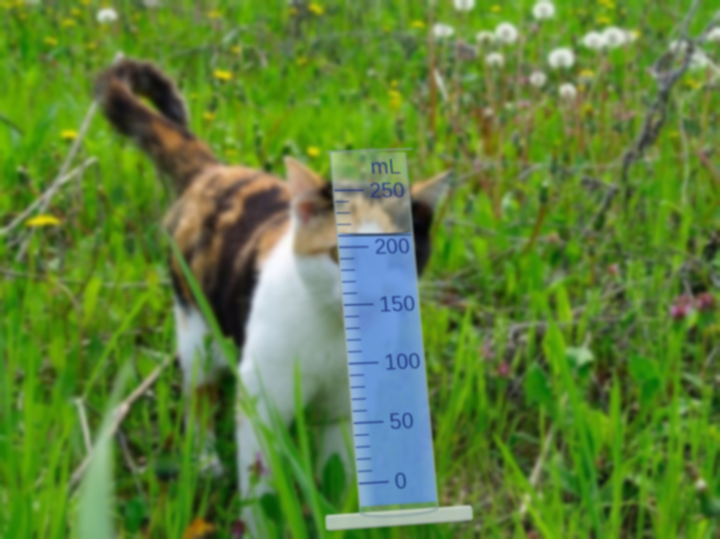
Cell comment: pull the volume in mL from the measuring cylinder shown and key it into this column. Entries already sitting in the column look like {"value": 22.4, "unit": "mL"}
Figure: {"value": 210, "unit": "mL"}
